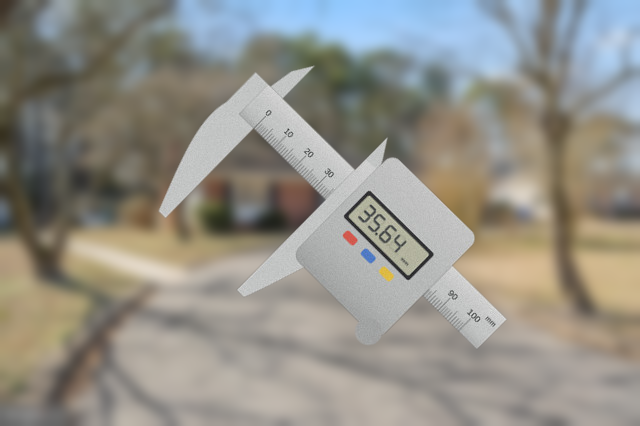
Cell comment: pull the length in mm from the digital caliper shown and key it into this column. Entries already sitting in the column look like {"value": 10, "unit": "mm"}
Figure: {"value": 35.64, "unit": "mm"}
